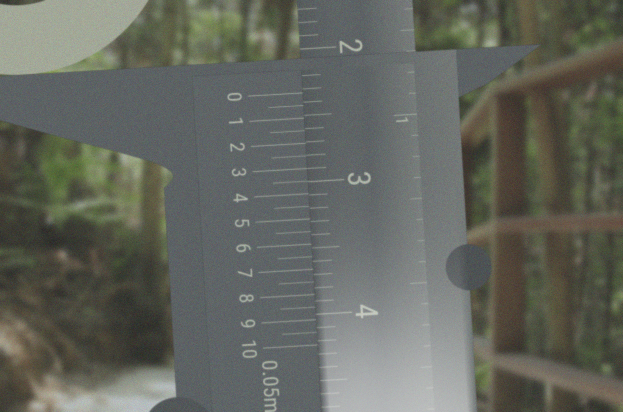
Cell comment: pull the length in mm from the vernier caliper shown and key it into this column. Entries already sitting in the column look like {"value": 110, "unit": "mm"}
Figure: {"value": 23.3, "unit": "mm"}
